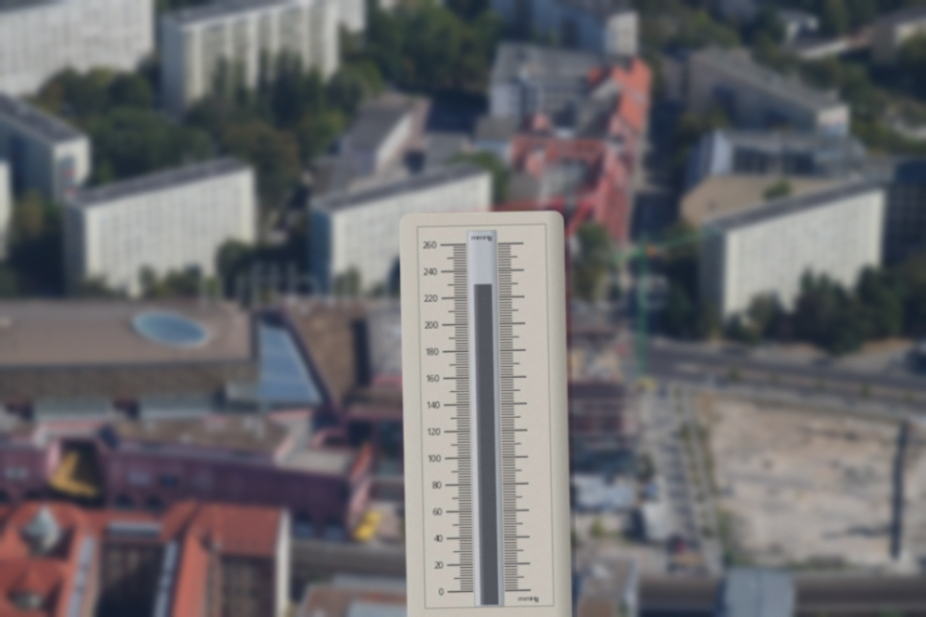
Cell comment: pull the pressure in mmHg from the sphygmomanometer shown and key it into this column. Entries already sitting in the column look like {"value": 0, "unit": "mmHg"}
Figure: {"value": 230, "unit": "mmHg"}
